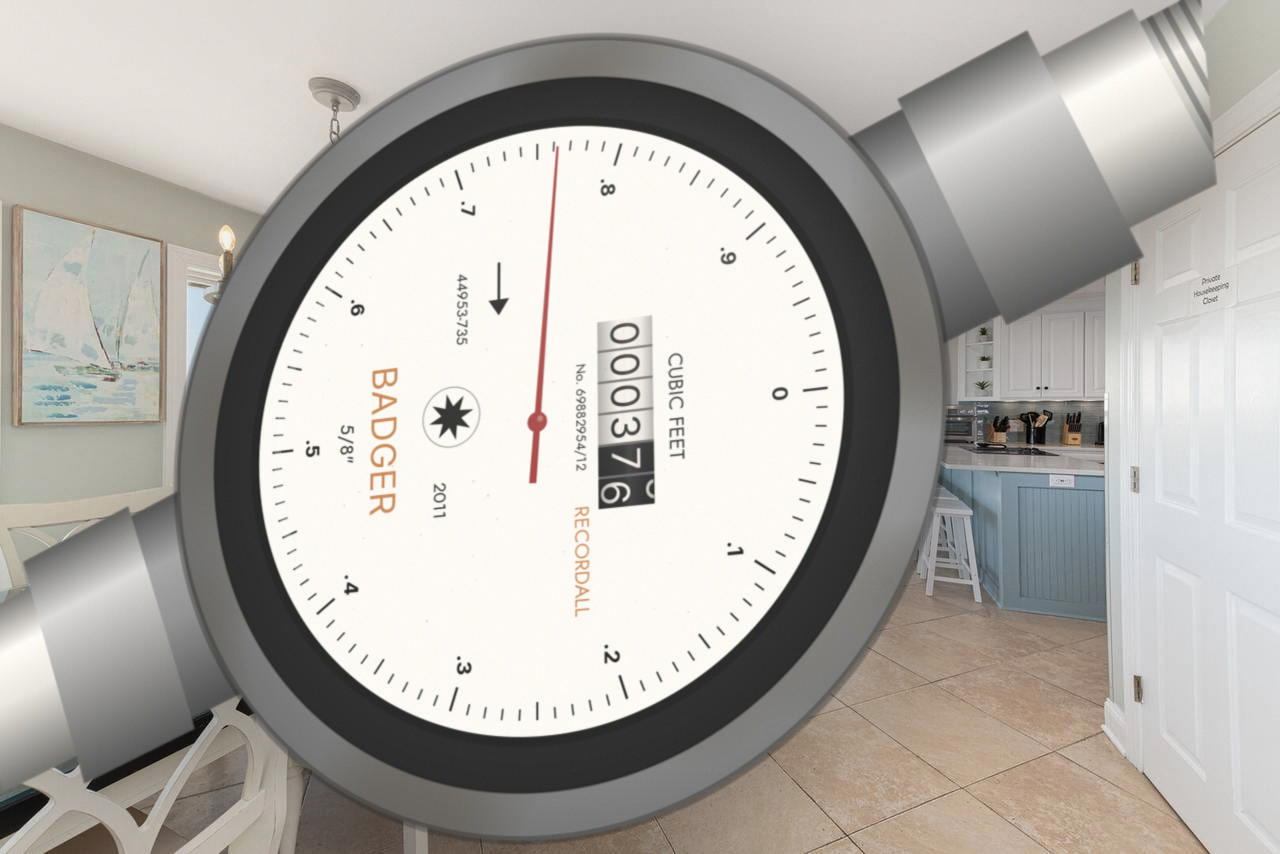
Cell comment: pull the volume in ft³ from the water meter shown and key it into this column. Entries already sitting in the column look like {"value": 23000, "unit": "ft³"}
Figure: {"value": 375.76, "unit": "ft³"}
